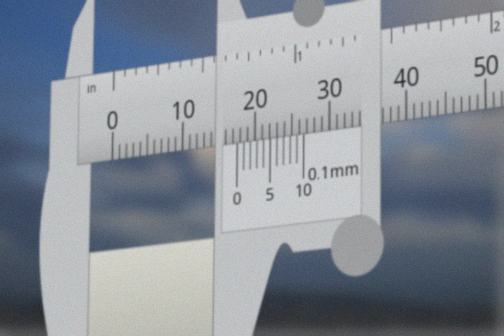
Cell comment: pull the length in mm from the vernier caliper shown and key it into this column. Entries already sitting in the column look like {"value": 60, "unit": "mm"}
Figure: {"value": 17.6, "unit": "mm"}
